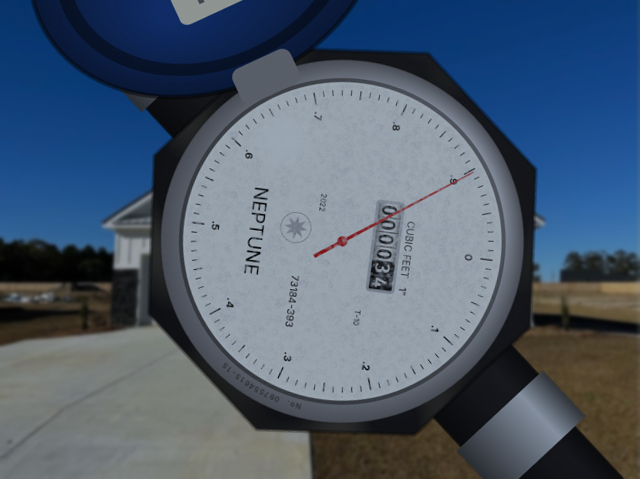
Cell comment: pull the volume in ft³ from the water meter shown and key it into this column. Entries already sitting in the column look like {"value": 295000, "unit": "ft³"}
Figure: {"value": 33.90, "unit": "ft³"}
